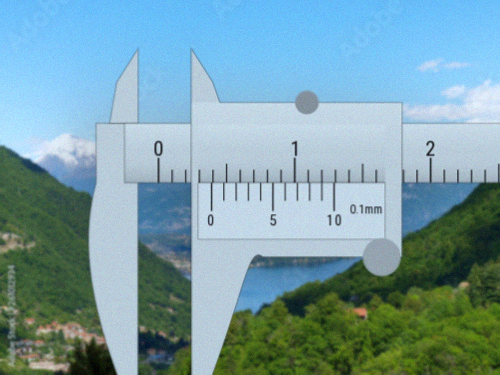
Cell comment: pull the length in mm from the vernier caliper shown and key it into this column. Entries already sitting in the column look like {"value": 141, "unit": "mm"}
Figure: {"value": 3.9, "unit": "mm"}
